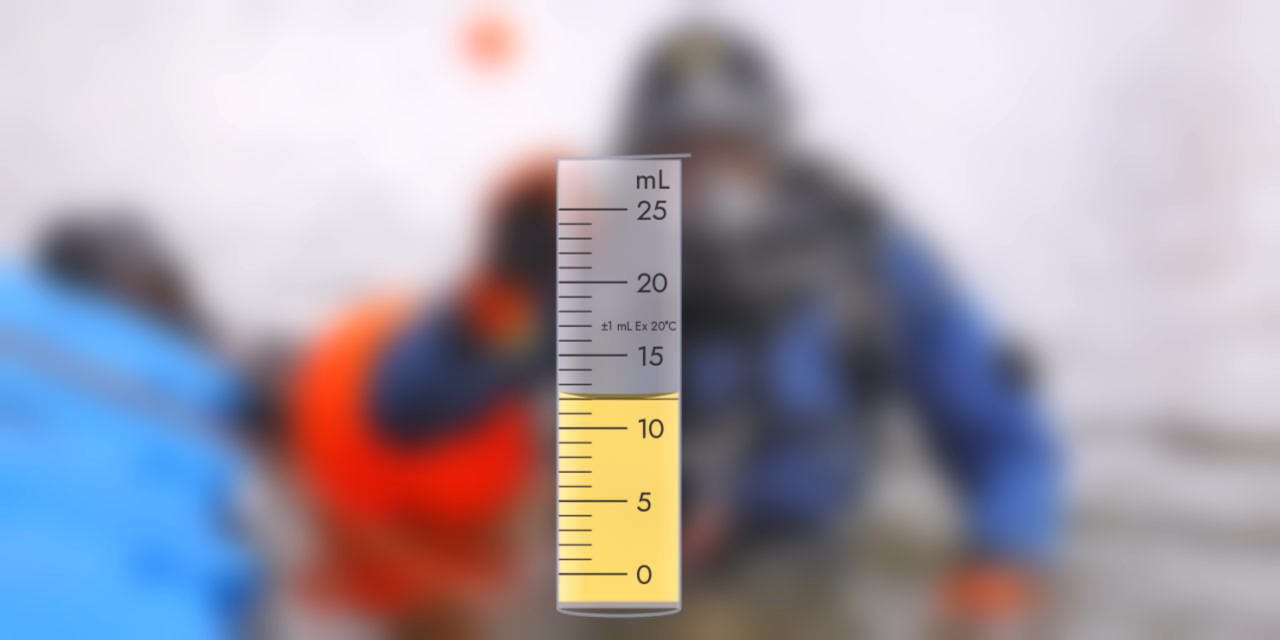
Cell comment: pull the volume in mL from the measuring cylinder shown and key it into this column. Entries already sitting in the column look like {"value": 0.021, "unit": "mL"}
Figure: {"value": 12, "unit": "mL"}
